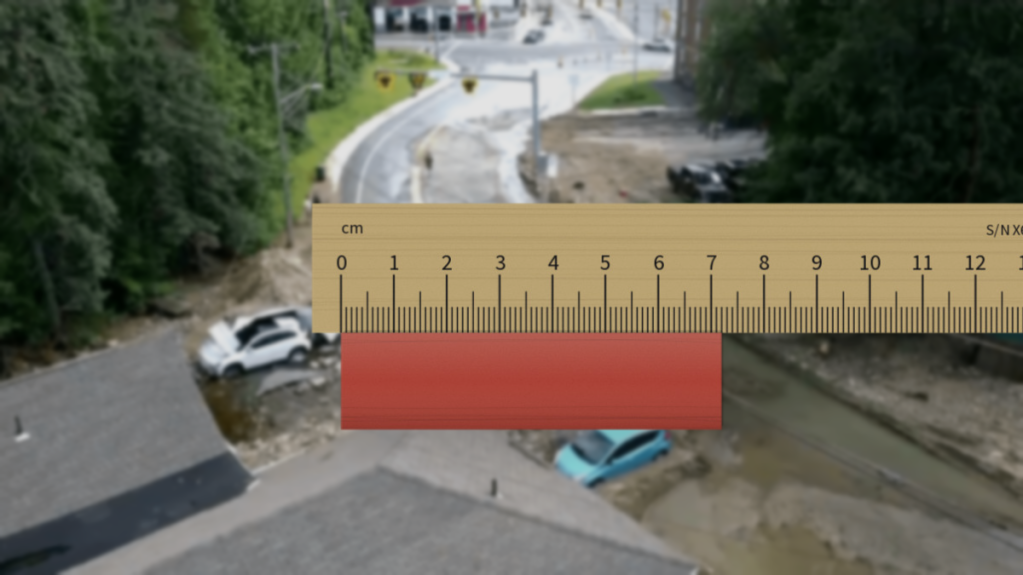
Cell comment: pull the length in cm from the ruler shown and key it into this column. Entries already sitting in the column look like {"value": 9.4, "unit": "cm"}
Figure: {"value": 7.2, "unit": "cm"}
